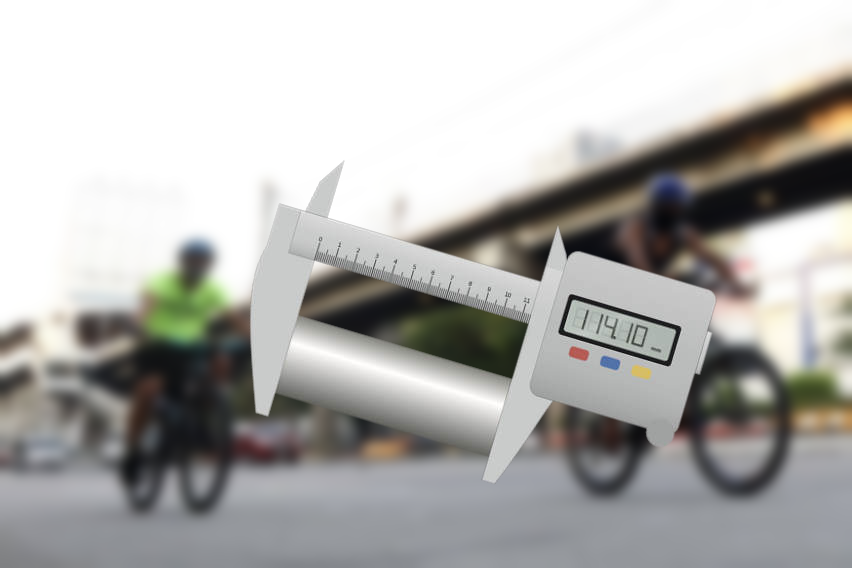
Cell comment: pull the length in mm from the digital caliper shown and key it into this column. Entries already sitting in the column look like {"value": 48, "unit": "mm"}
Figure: {"value": 114.10, "unit": "mm"}
